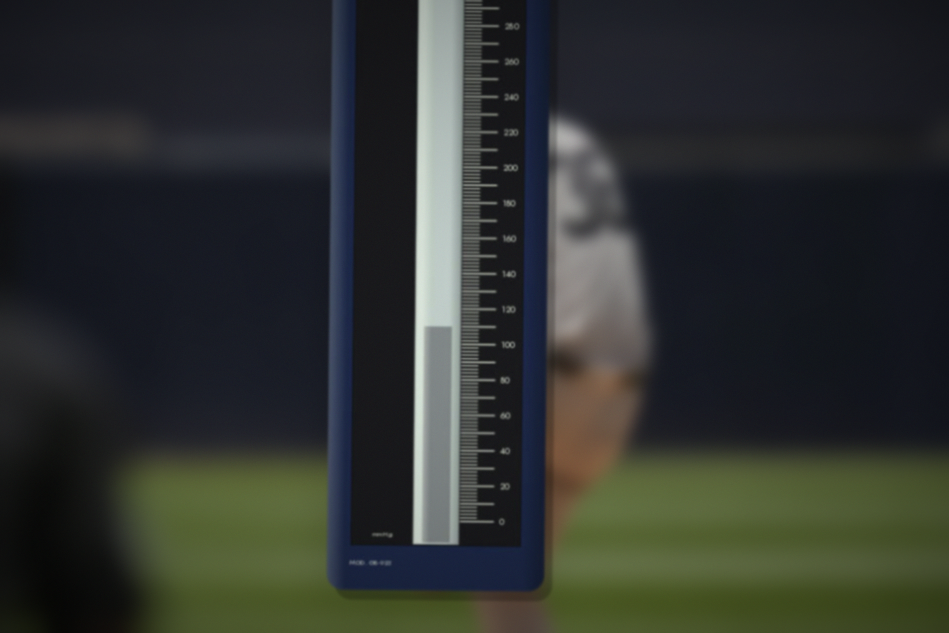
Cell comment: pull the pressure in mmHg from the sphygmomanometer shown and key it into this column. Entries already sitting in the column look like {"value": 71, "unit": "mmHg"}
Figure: {"value": 110, "unit": "mmHg"}
